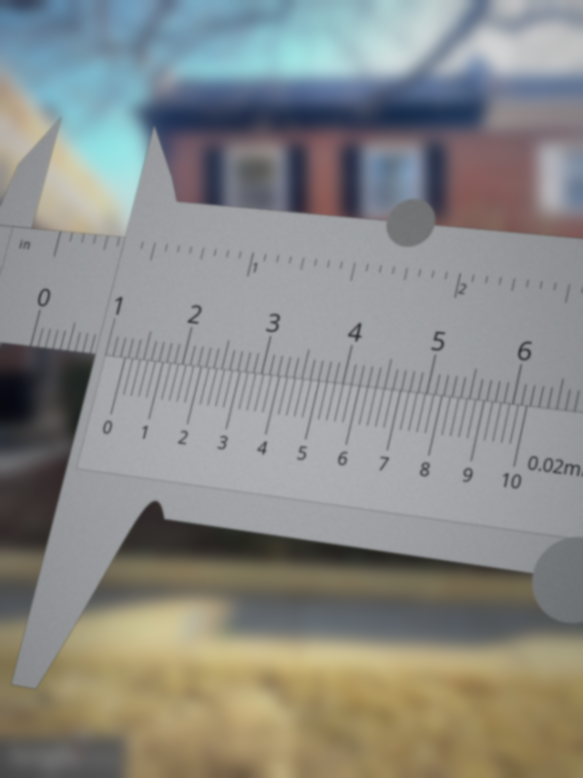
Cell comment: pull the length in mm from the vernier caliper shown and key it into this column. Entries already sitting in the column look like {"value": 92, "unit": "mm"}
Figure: {"value": 12.6, "unit": "mm"}
